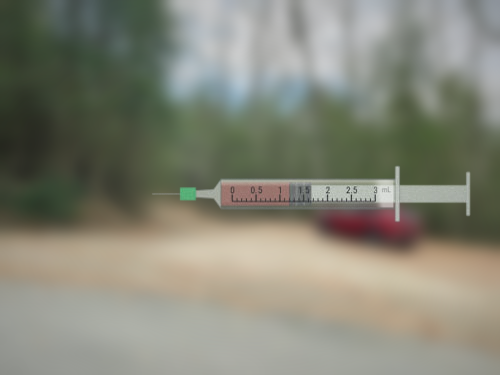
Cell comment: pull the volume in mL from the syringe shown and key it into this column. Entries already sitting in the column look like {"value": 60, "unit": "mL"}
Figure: {"value": 1.2, "unit": "mL"}
